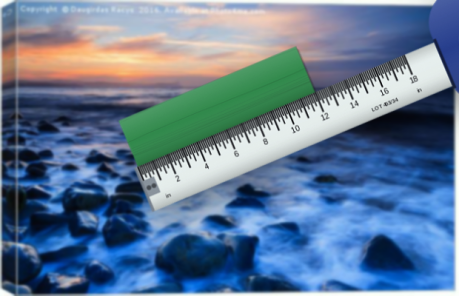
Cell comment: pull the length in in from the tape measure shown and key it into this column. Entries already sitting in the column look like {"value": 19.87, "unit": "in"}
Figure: {"value": 12, "unit": "in"}
